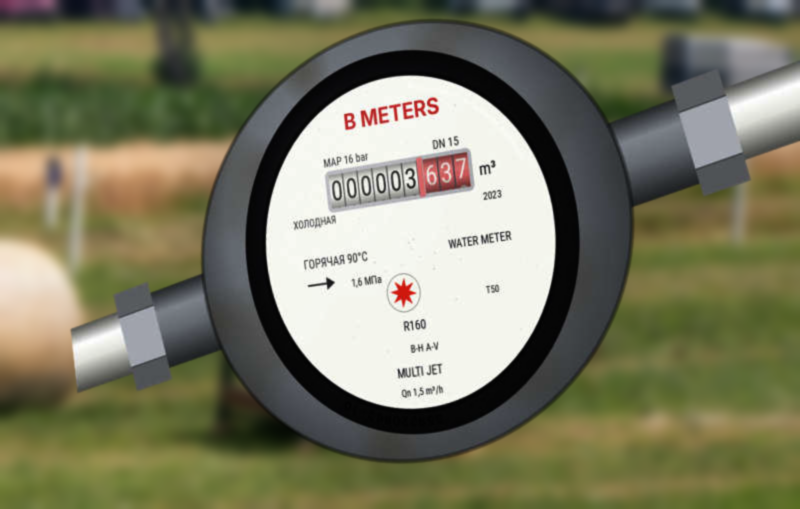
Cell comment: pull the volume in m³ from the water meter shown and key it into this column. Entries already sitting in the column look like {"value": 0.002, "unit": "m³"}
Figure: {"value": 3.637, "unit": "m³"}
